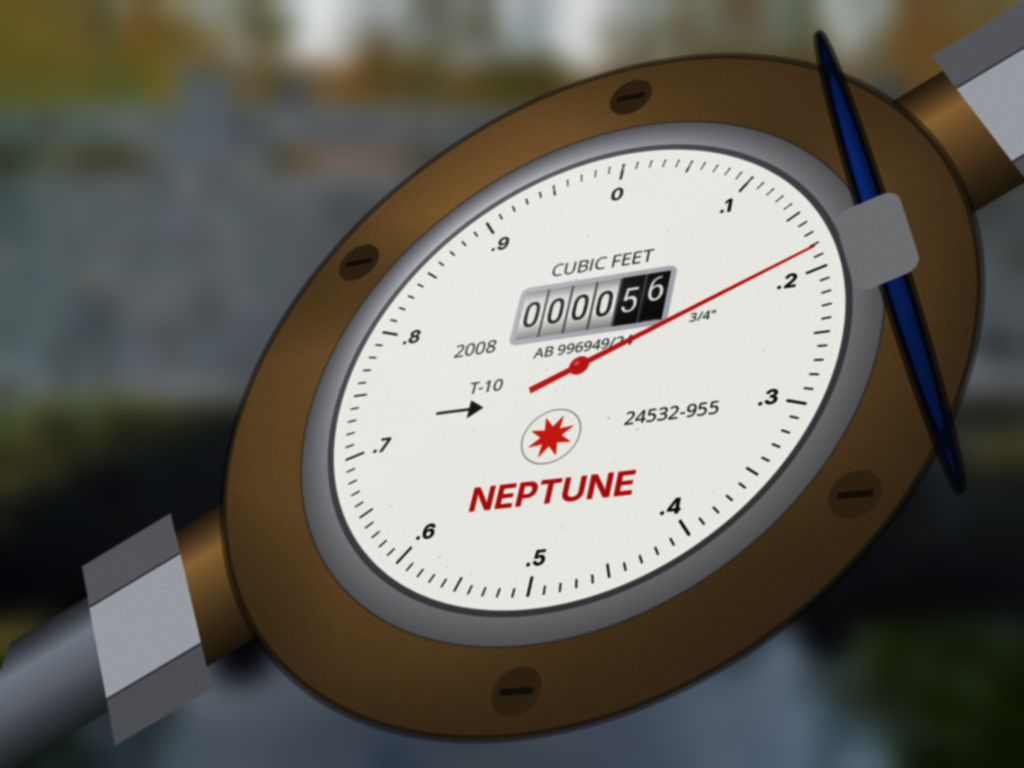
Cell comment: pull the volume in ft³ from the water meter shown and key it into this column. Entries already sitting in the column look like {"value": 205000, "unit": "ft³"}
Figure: {"value": 56.18, "unit": "ft³"}
